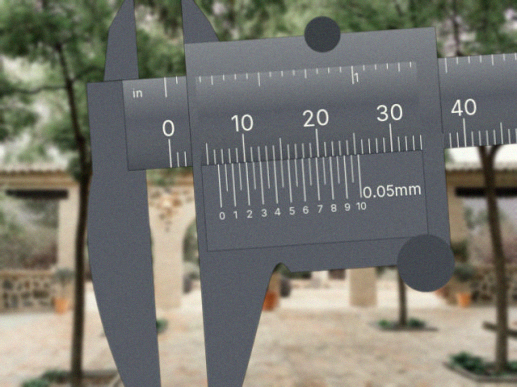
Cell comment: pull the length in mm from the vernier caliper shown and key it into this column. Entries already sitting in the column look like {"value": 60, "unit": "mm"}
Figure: {"value": 6.4, "unit": "mm"}
